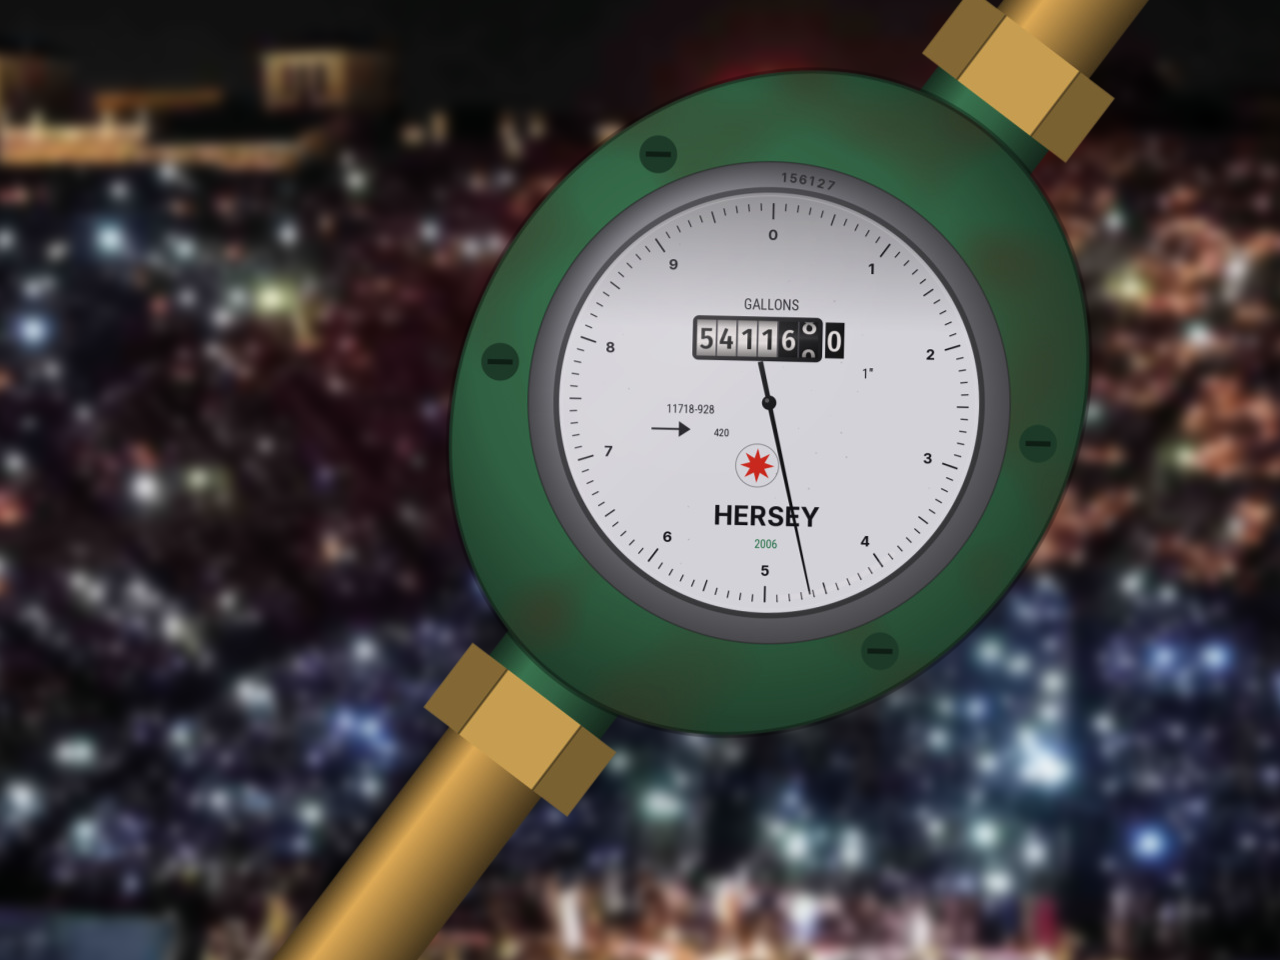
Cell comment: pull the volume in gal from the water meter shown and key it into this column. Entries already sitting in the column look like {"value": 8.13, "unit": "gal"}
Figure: {"value": 5411684.6, "unit": "gal"}
